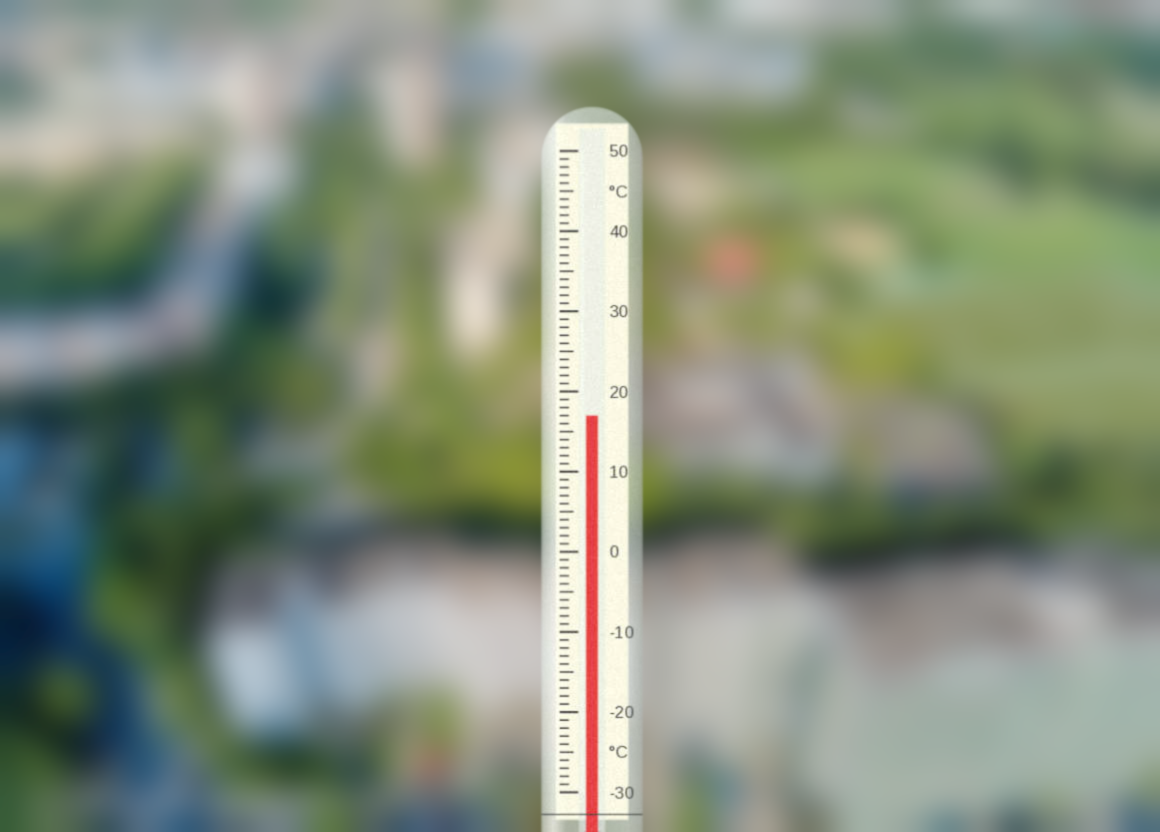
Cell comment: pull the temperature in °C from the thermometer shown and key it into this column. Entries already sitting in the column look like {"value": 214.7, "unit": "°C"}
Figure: {"value": 17, "unit": "°C"}
